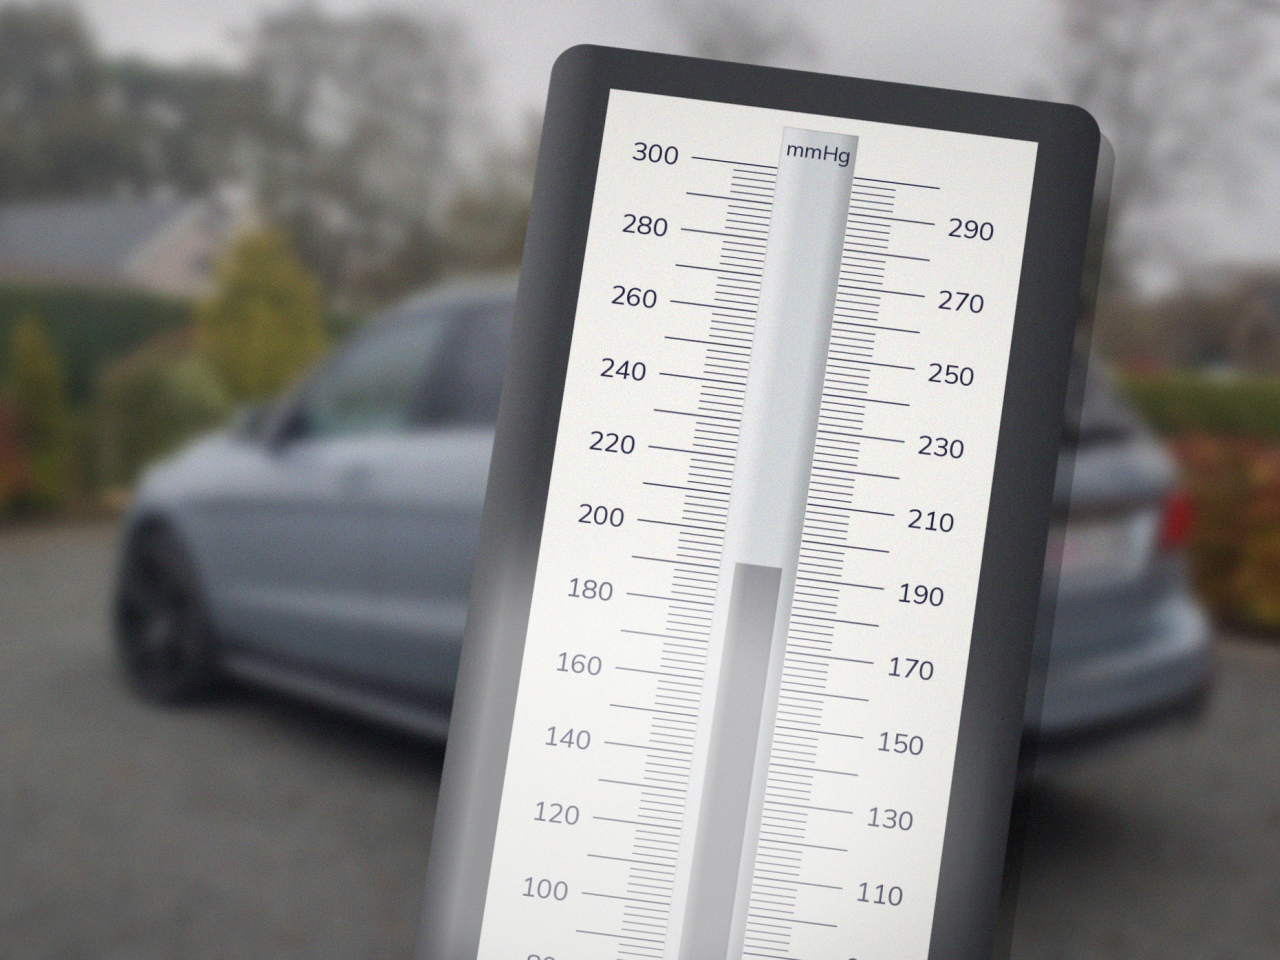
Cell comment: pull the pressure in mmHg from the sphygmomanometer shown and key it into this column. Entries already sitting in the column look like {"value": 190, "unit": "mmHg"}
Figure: {"value": 192, "unit": "mmHg"}
